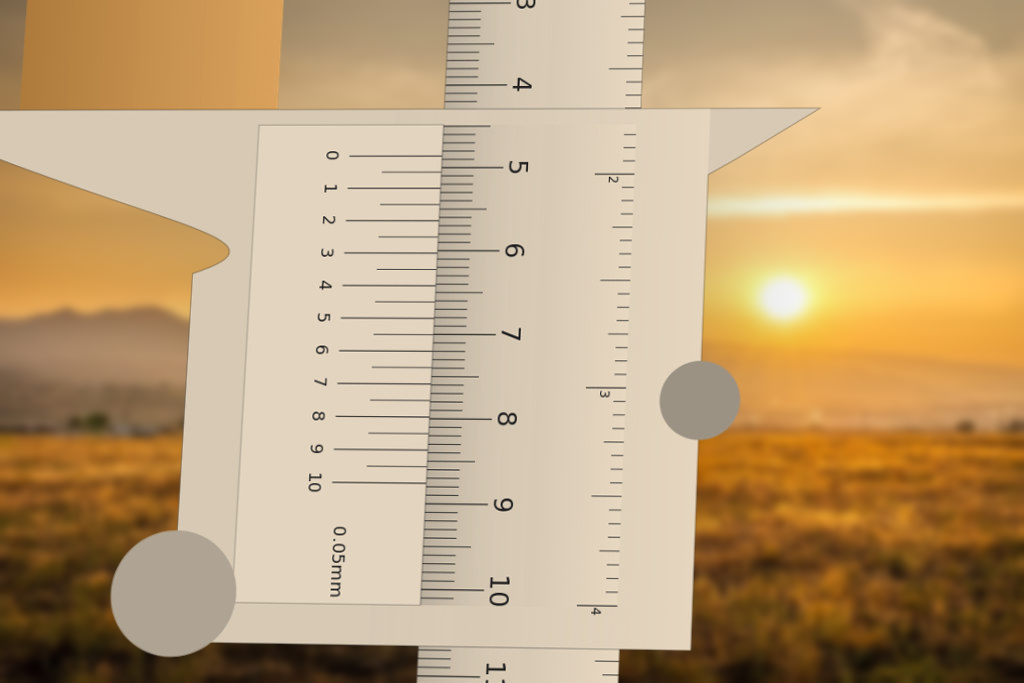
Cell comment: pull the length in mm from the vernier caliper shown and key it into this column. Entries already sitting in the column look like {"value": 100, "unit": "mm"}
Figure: {"value": 48.6, "unit": "mm"}
